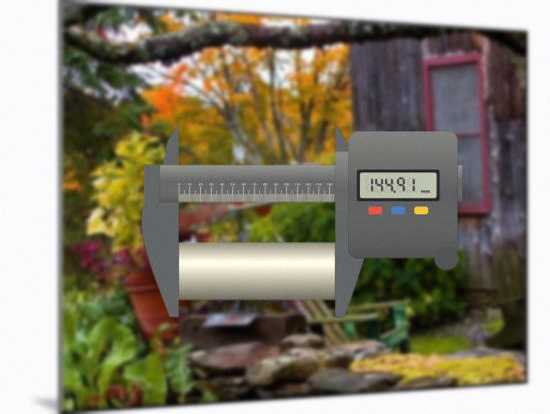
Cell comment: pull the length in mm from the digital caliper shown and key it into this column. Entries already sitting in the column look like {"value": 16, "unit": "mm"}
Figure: {"value": 144.91, "unit": "mm"}
